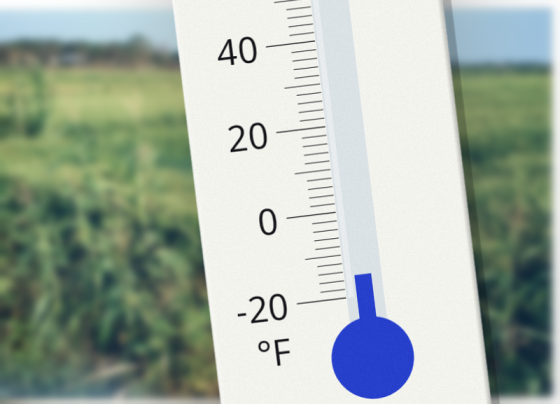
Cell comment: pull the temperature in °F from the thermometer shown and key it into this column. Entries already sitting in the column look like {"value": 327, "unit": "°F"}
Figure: {"value": -15, "unit": "°F"}
